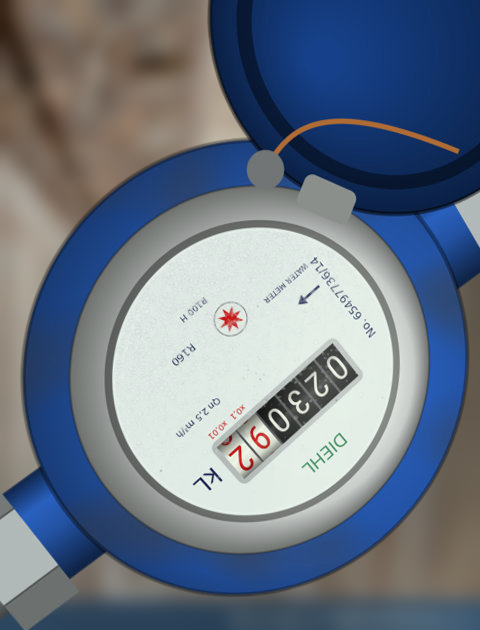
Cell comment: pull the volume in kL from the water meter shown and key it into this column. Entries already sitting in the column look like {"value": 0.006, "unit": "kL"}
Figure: {"value": 230.92, "unit": "kL"}
